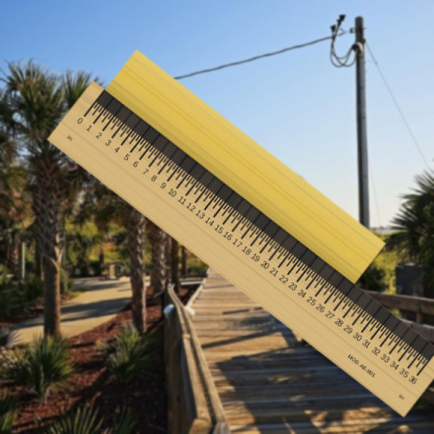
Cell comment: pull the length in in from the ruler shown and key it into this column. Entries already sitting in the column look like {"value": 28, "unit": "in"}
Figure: {"value": 27, "unit": "in"}
